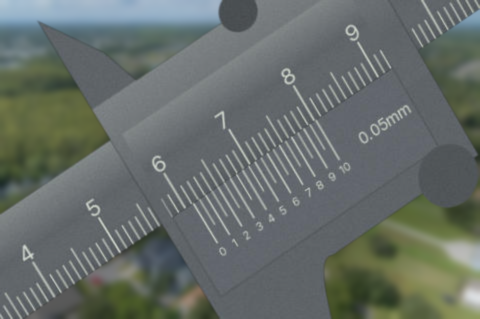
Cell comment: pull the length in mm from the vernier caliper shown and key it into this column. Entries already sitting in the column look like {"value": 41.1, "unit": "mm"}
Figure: {"value": 61.2, "unit": "mm"}
